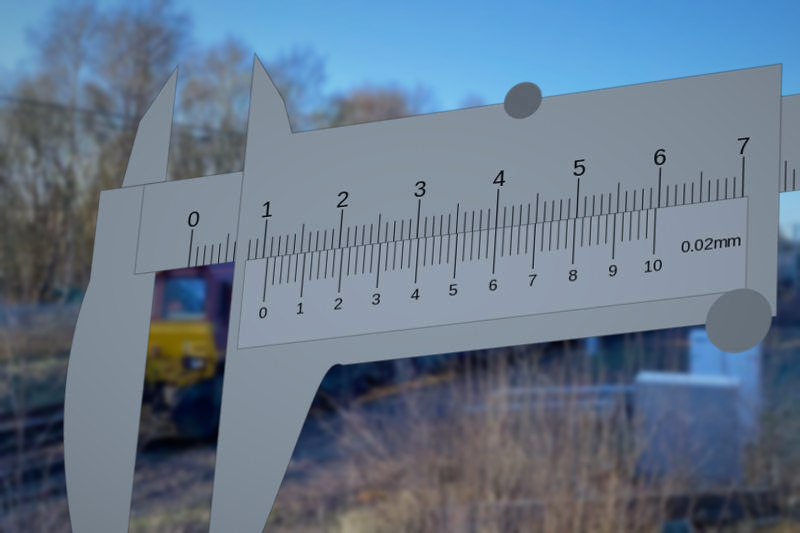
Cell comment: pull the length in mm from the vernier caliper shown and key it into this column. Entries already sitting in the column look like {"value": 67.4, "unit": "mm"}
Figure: {"value": 10.6, "unit": "mm"}
